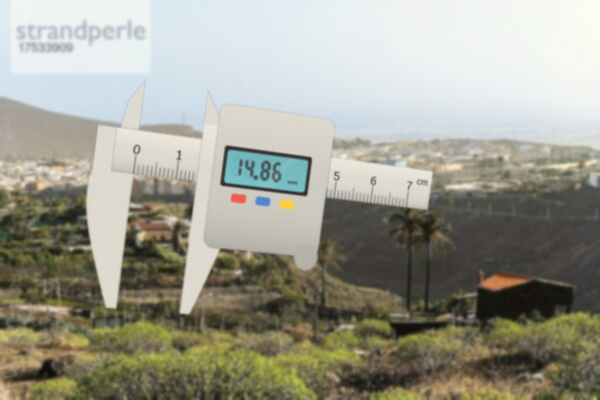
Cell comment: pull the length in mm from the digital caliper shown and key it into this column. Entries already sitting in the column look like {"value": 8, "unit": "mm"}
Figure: {"value": 14.86, "unit": "mm"}
